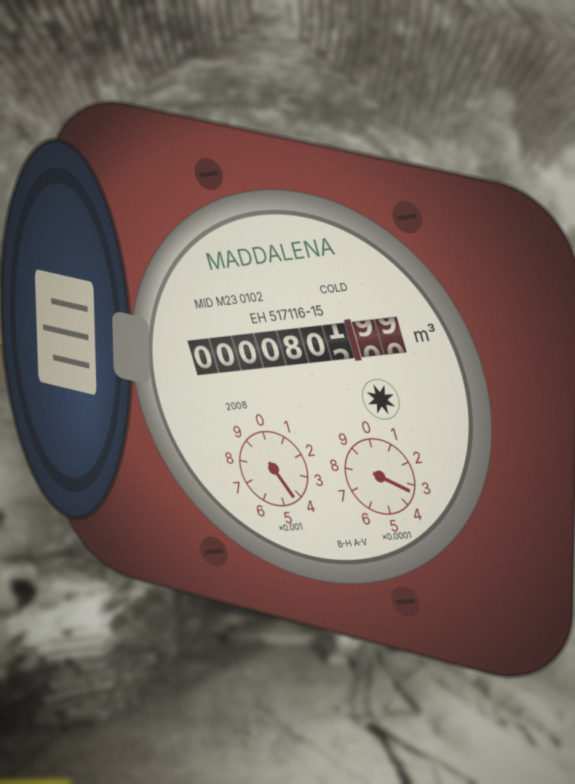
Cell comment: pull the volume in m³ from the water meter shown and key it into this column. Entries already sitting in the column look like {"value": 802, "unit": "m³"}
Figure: {"value": 801.9943, "unit": "m³"}
